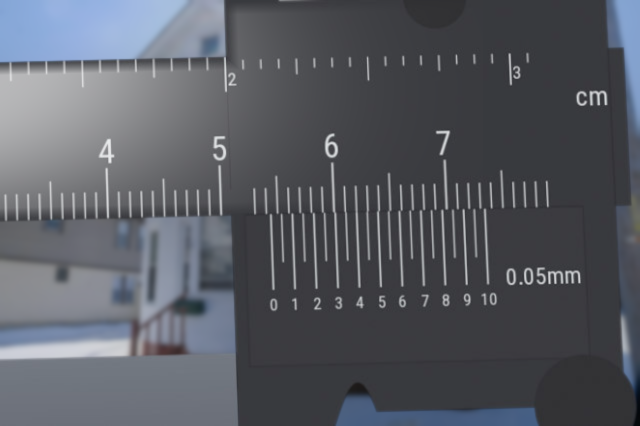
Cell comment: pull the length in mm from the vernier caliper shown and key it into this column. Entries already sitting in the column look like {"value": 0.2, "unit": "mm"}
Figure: {"value": 54.4, "unit": "mm"}
